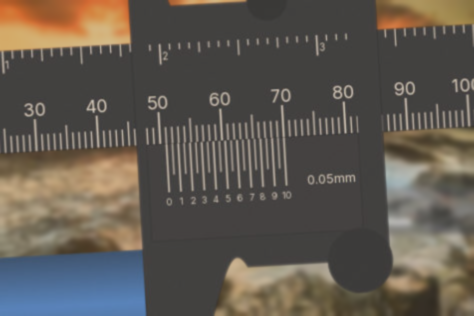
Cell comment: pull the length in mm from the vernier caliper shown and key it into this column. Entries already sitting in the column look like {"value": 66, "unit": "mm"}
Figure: {"value": 51.0, "unit": "mm"}
